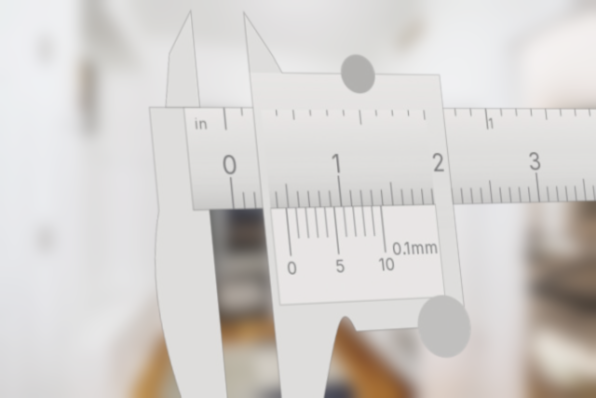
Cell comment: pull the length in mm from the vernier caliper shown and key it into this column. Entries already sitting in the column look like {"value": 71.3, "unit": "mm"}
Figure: {"value": 4.8, "unit": "mm"}
